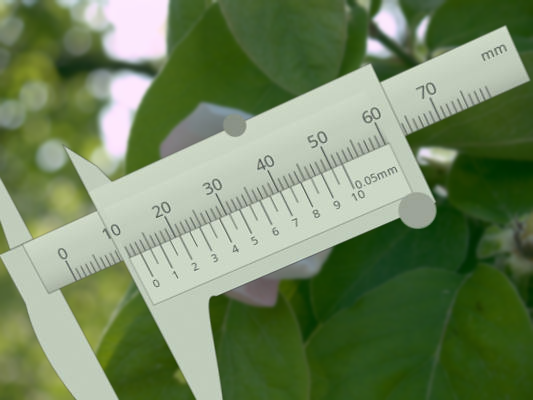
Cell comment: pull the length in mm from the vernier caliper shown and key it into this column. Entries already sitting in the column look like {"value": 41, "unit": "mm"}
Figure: {"value": 13.0, "unit": "mm"}
